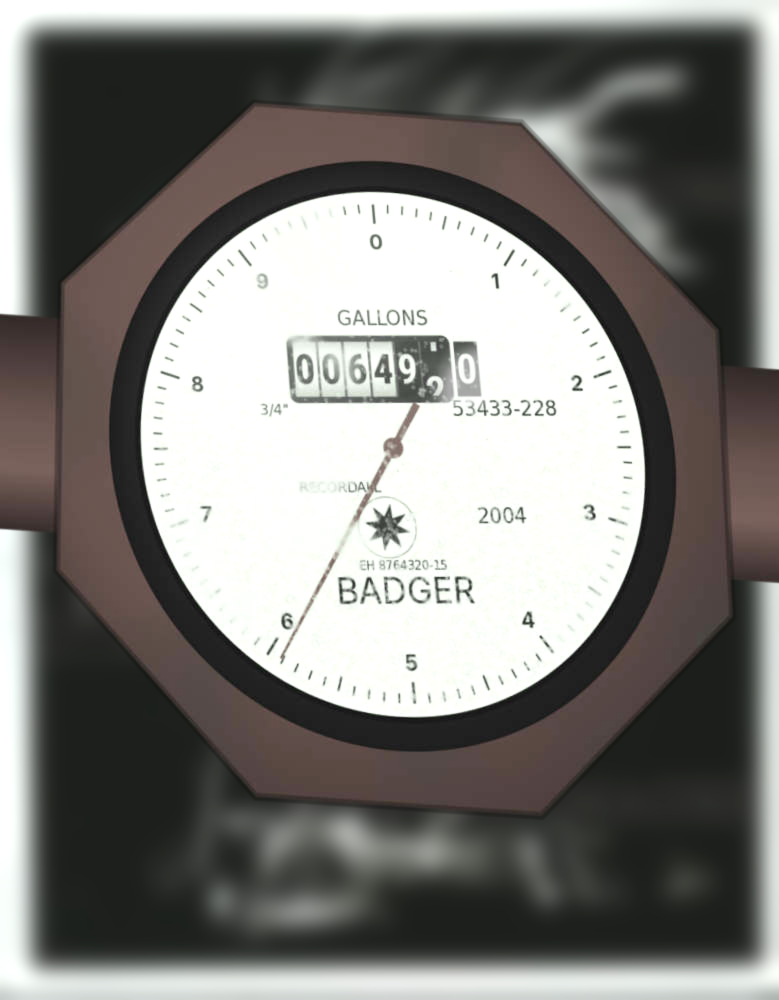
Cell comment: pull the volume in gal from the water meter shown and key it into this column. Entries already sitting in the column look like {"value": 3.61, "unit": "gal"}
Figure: {"value": 64915.9, "unit": "gal"}
